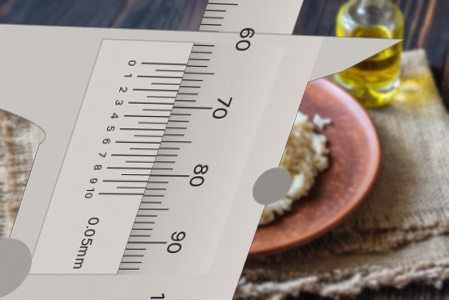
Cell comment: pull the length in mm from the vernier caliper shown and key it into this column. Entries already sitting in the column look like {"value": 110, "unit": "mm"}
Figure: {"value": 63.8, "unit": "mm"}
